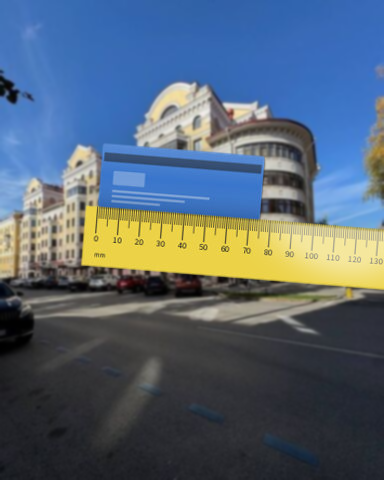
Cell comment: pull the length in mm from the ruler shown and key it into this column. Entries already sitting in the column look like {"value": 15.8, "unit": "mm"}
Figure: {"value": 75, "unit": "mm"}
